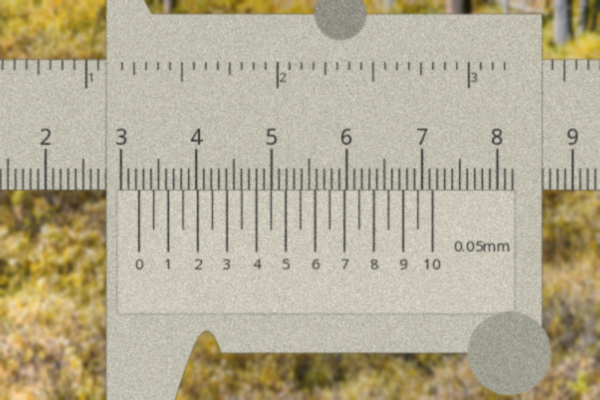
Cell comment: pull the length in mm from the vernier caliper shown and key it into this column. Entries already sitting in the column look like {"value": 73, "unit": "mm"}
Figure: {"value": 32.4, "unit": "mm"}
